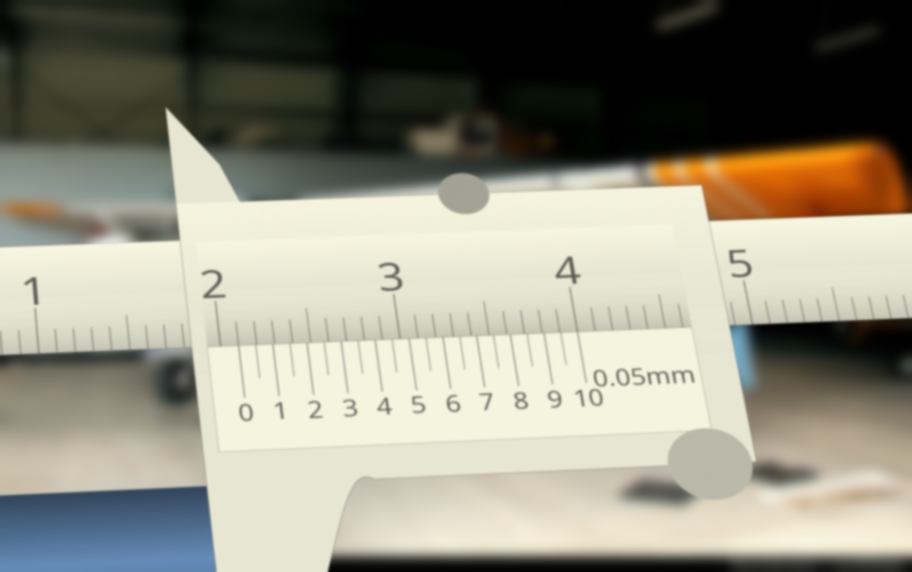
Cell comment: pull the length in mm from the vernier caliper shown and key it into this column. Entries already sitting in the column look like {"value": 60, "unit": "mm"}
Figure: {"value": 21.0, "unit": "mm"}
